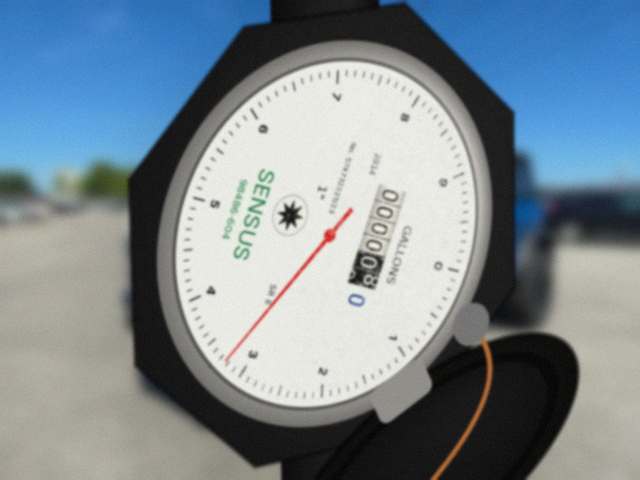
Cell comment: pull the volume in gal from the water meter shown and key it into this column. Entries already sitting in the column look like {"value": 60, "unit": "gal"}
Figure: {"value": 83.2, "unit": "gal"}
